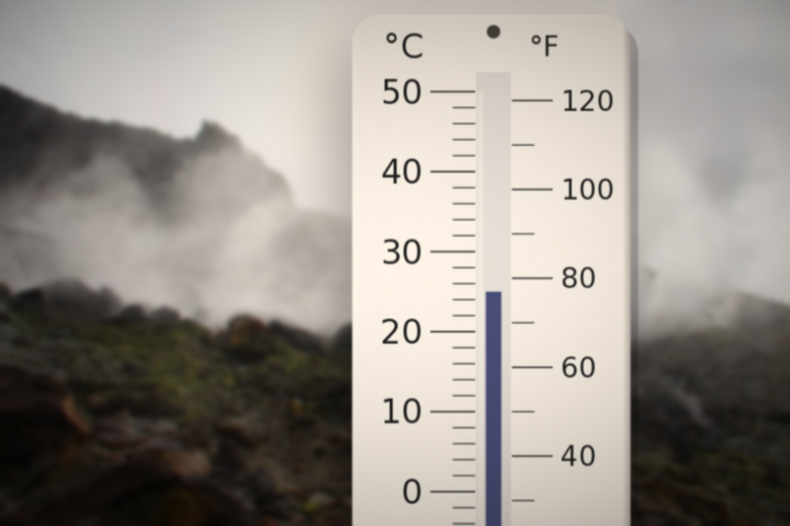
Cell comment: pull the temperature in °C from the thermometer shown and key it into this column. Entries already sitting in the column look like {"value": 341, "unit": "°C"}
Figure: {"value": 25, "unit": "°C"}
